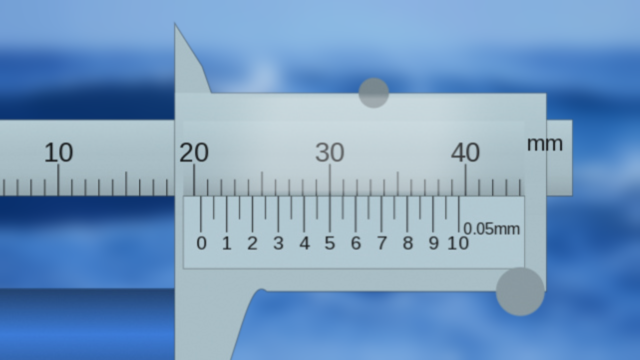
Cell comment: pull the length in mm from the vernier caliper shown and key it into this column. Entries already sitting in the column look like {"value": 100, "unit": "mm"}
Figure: {"value": 20.5, "unit": "mm"}
